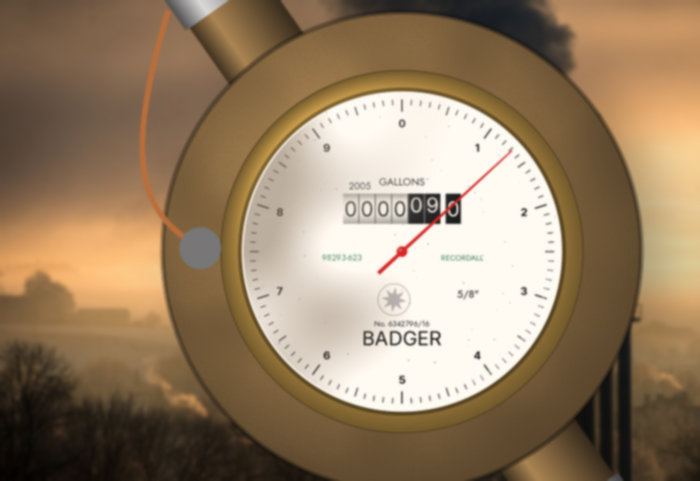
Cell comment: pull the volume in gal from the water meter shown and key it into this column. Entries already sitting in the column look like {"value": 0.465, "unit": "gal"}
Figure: {"value": 91.3, "unit": "gal"}
